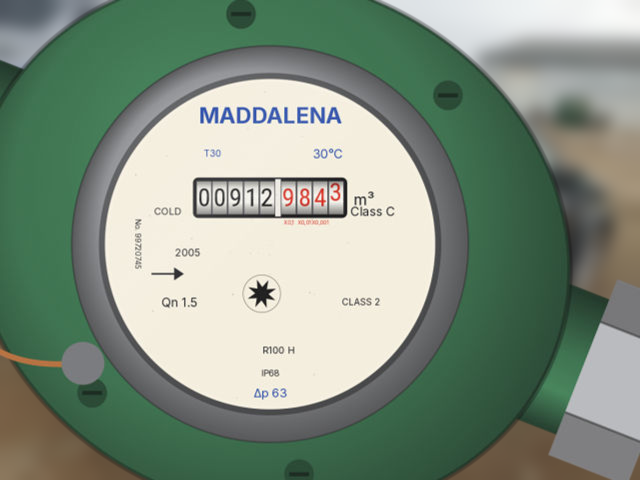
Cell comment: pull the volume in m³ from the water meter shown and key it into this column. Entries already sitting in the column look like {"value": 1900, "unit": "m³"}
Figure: {"value": 912.9843, "unit": "m³"}
